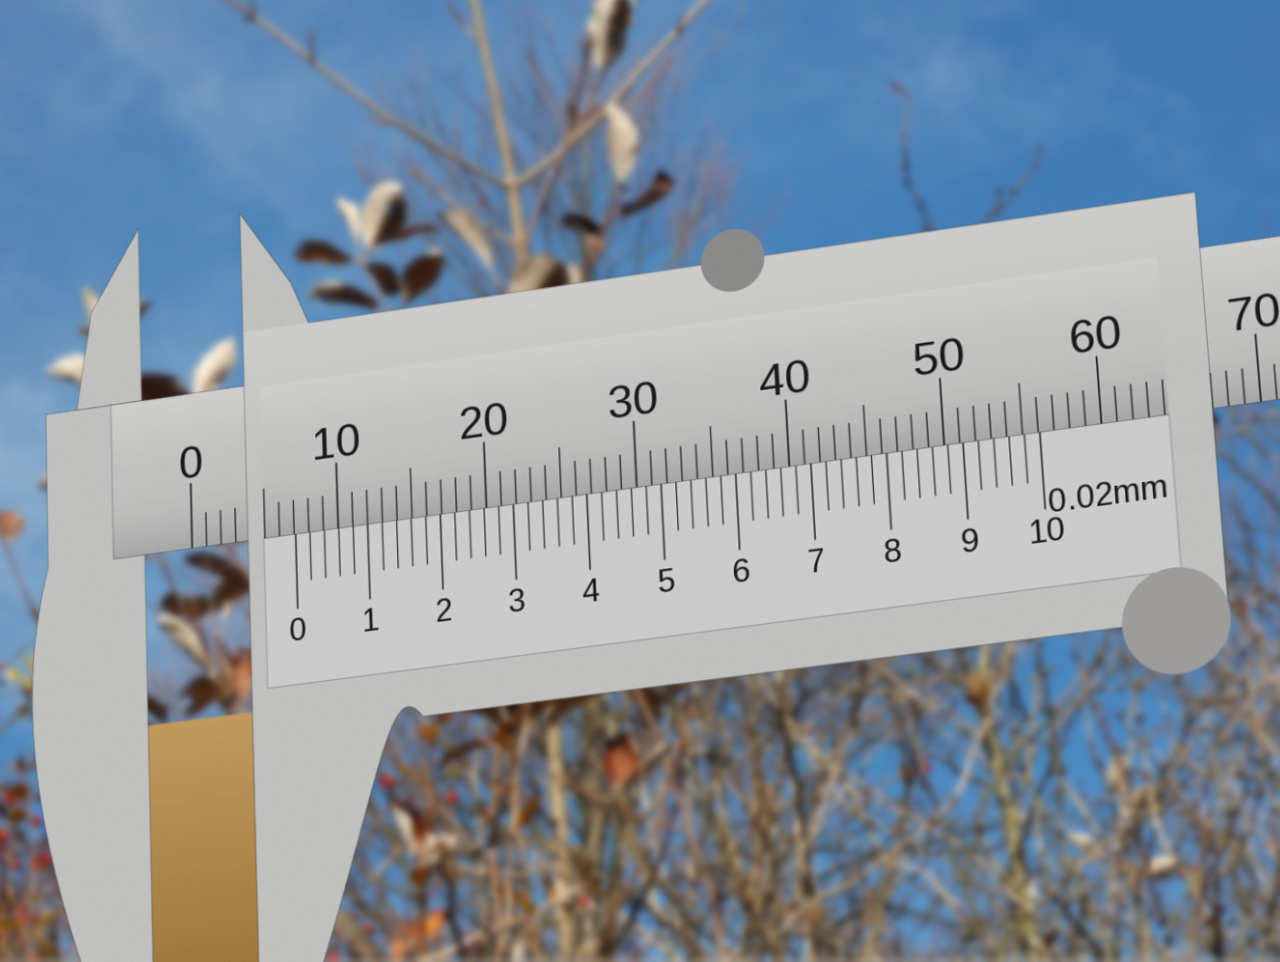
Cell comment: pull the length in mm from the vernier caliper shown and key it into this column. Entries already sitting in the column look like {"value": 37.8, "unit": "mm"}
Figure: {"value": 7.1, "unit": "mm"}
